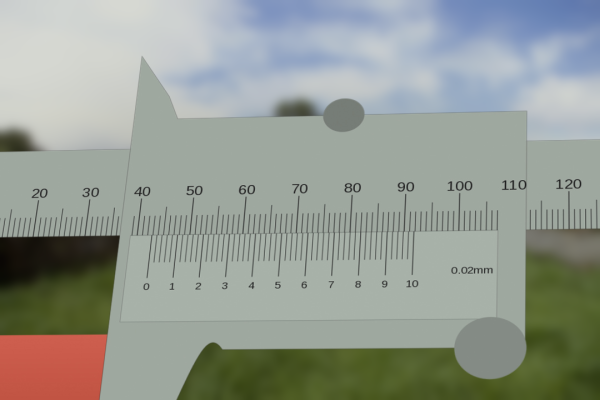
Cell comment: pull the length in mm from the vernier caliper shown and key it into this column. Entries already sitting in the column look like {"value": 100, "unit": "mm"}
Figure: {"value": 42.8, "unit": "mm"}
